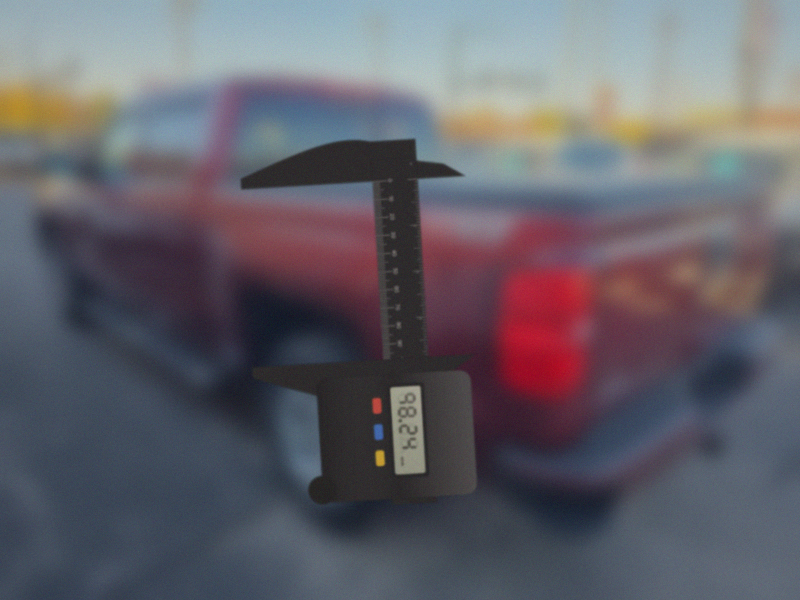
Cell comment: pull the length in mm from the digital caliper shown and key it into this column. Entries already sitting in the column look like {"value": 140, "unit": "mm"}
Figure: {"value": 98.24, "unit": "mm"}
